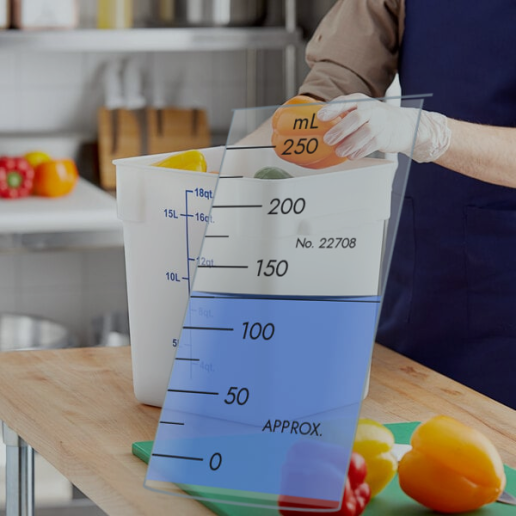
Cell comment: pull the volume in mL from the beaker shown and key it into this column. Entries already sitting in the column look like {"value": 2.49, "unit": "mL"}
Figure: {"value": 125, "unit": "mL"}
